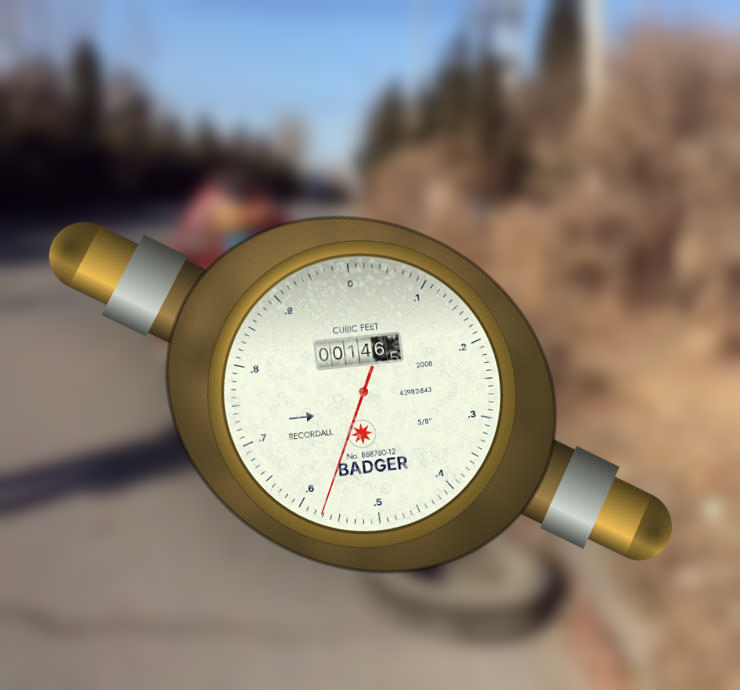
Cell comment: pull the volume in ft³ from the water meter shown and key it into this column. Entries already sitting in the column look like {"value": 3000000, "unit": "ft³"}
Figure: {"value": 1464.57, "unit": "ft³"}
